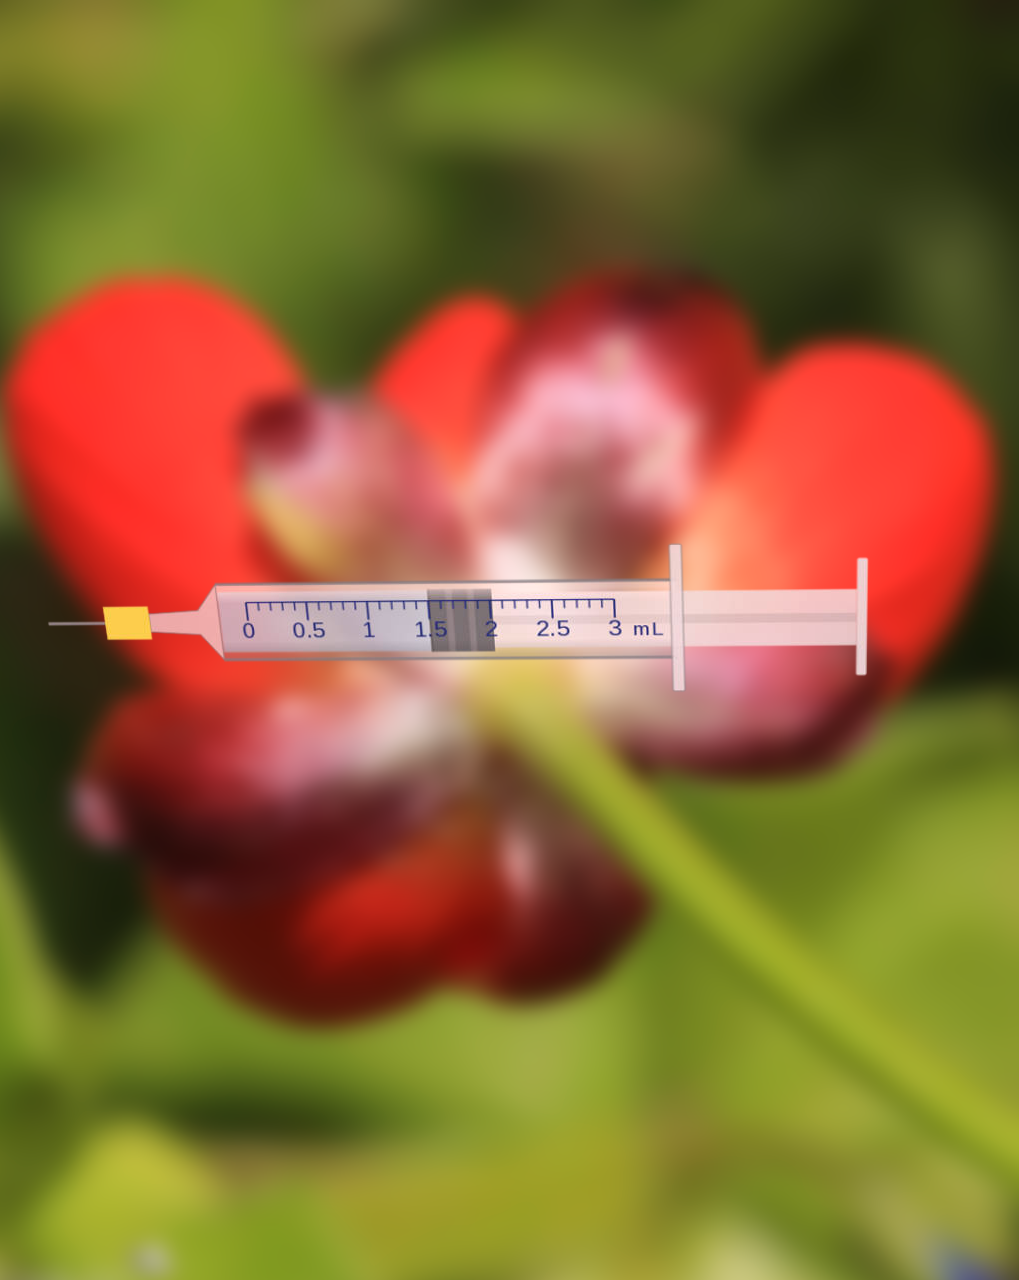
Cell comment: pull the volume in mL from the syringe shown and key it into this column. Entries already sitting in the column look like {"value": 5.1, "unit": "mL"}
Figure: {"value": 1.5, "unit": "mL"}
